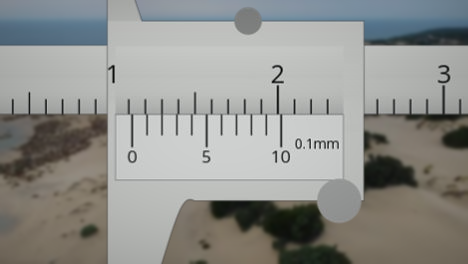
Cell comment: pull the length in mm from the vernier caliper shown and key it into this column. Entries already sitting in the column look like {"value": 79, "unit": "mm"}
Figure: {"value": 11.2, "unit": "mm"}
